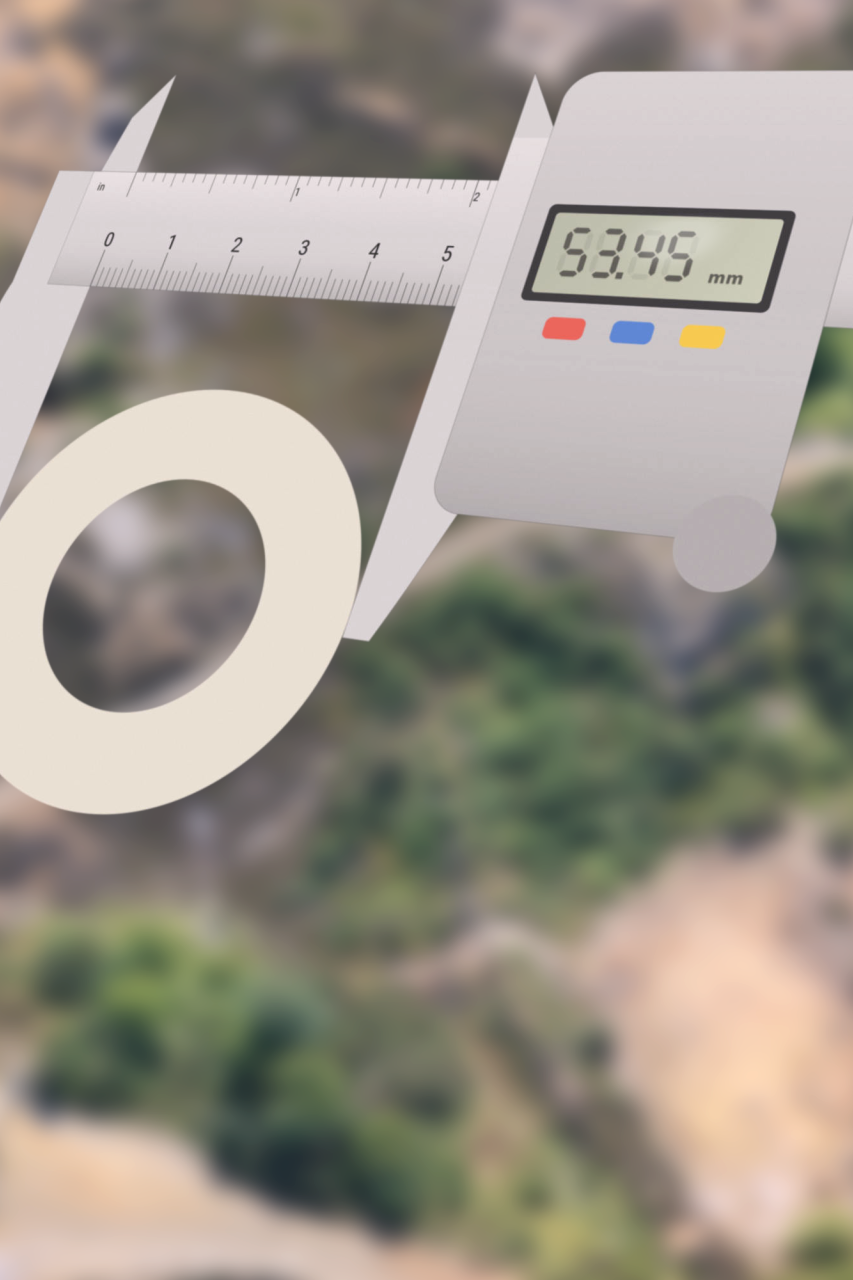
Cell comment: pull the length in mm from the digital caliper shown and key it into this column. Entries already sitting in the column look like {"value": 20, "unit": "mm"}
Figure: {"value": 53.45, "unit": "mm"}
